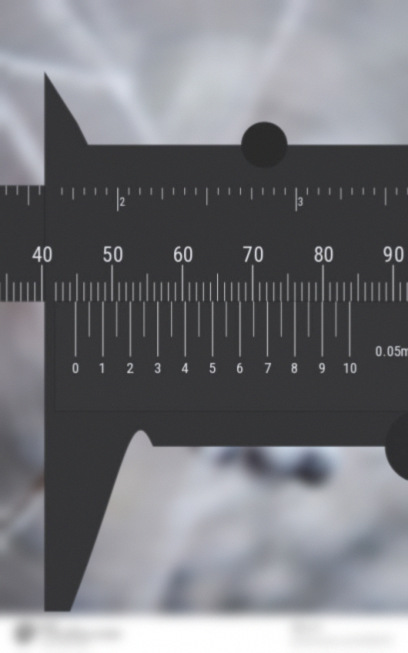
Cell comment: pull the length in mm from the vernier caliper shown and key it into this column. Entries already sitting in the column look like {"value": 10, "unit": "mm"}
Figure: {"value": 44.8, "unit": "mm"}
